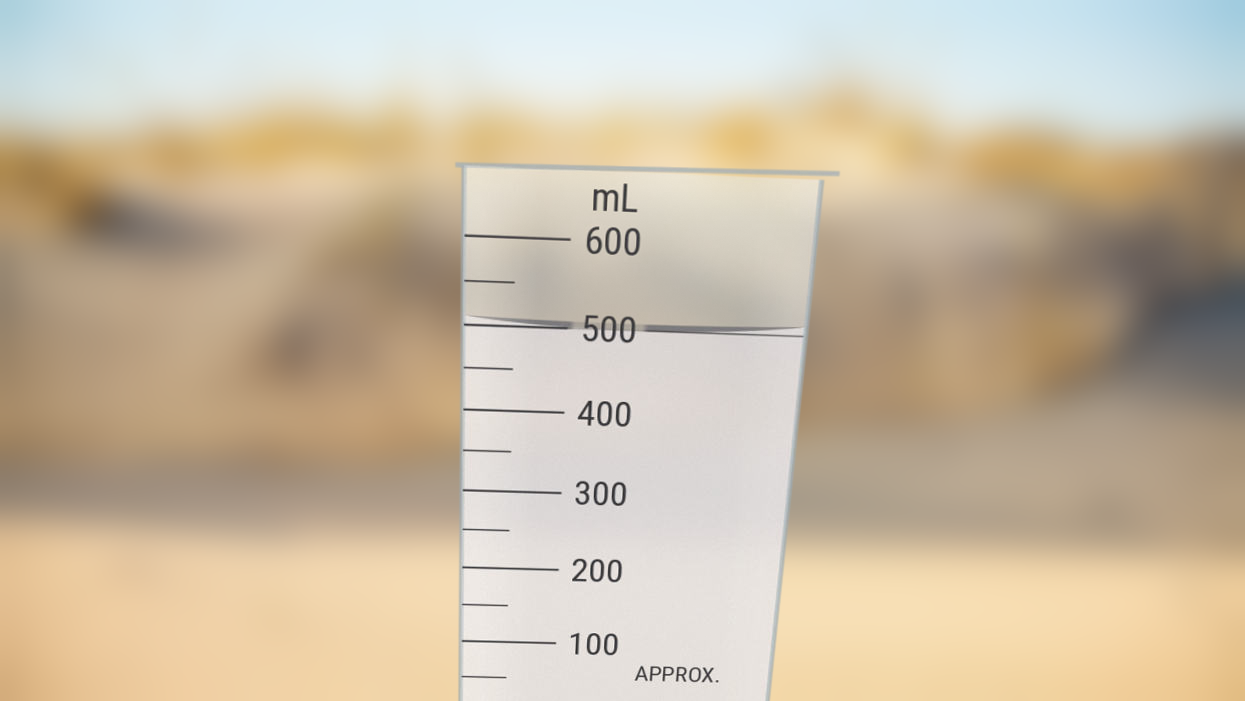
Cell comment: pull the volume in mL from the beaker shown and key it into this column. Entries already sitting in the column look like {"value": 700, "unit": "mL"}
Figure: {"value": 500, "unit": "mL"}
